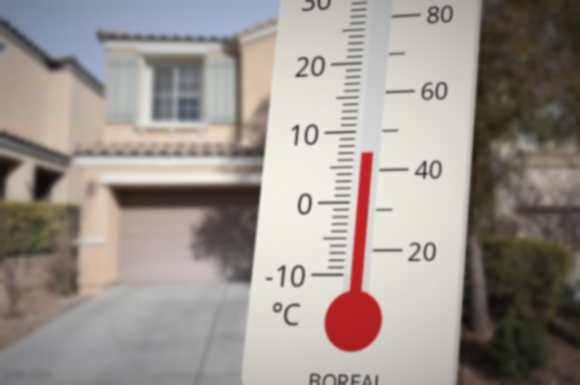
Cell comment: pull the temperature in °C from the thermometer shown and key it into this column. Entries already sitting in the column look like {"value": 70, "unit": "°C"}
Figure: {"value": 7, "unit": "°C"}
